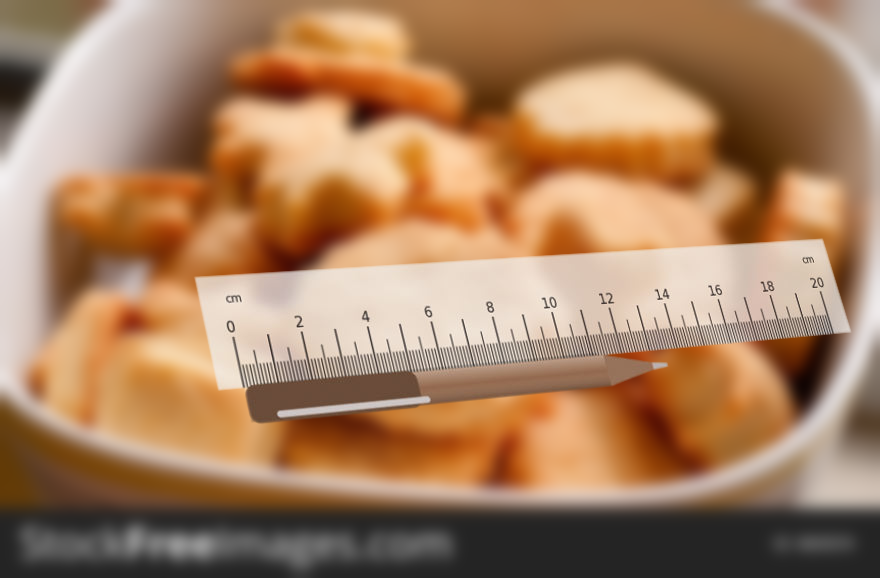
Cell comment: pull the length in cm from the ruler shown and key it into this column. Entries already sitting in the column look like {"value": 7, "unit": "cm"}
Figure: {"value": 13.5, "unit": "cm"}
